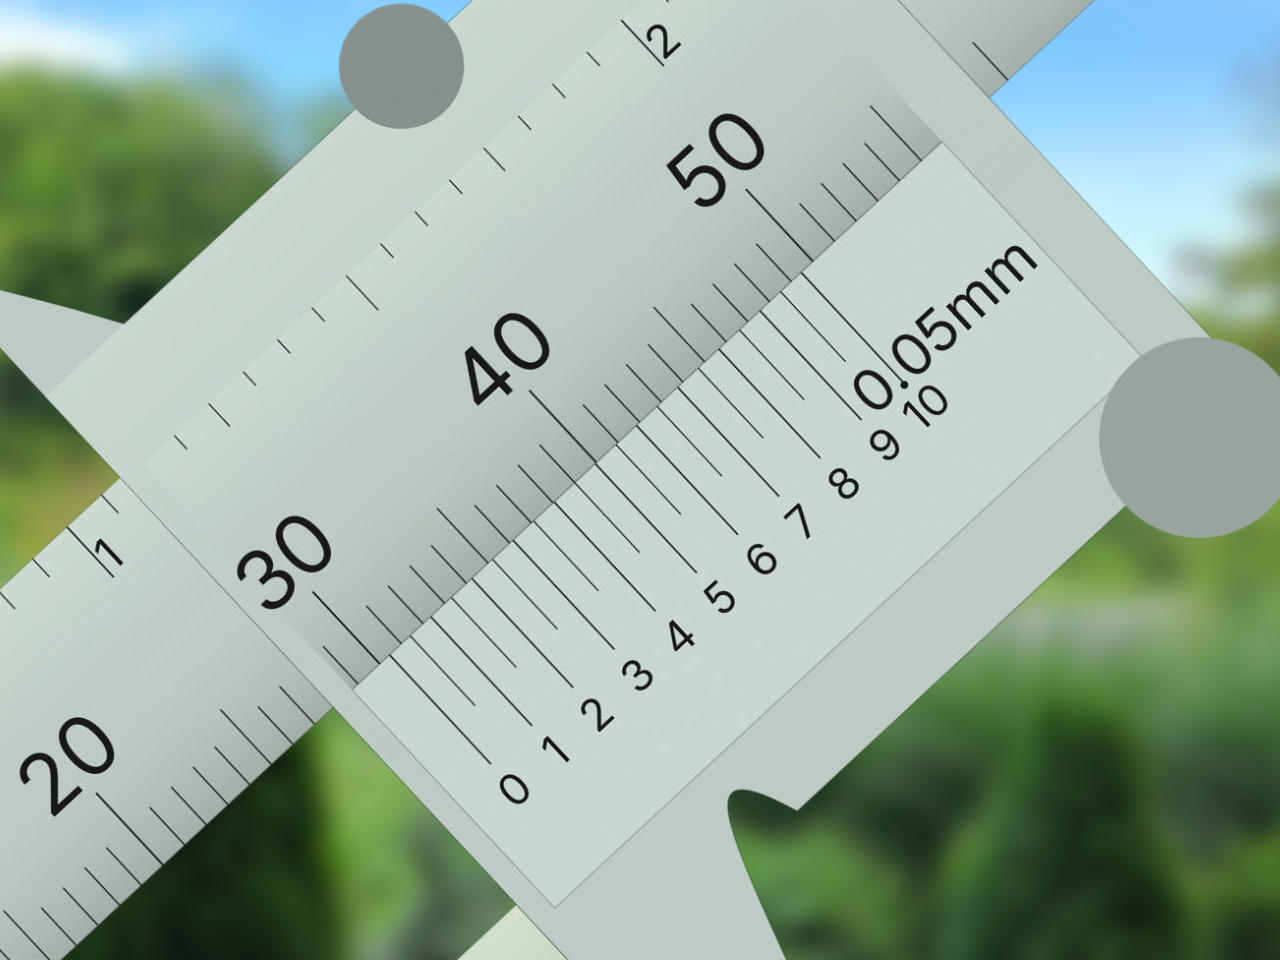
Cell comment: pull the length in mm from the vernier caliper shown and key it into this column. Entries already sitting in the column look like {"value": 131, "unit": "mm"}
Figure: {"value": 30.45, "unit": "mm"}
